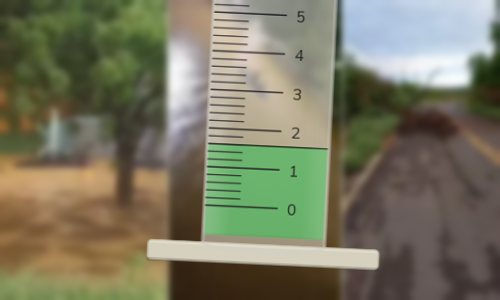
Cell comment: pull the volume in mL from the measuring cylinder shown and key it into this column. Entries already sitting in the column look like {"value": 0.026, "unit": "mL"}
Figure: {"value": 1.6, "unit": "mL"}
